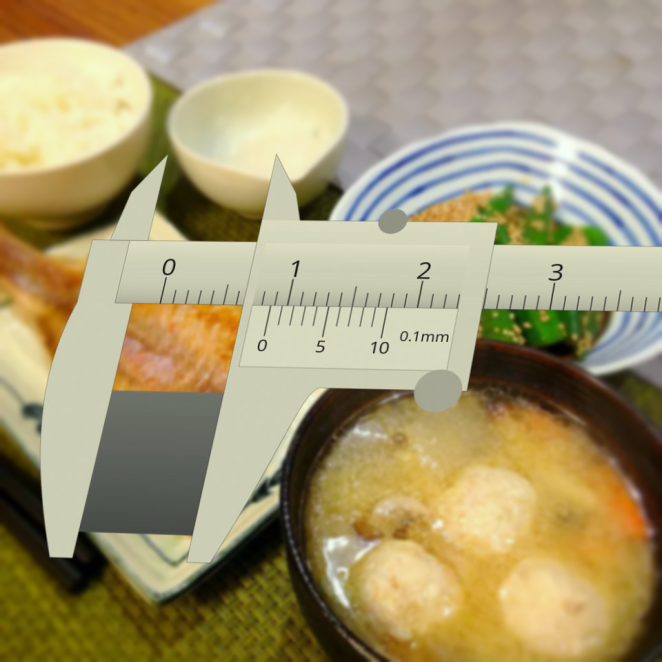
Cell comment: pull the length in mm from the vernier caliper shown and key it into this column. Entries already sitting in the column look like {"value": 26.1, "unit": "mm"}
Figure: {"value": 8.7, "unit": "mm"}
